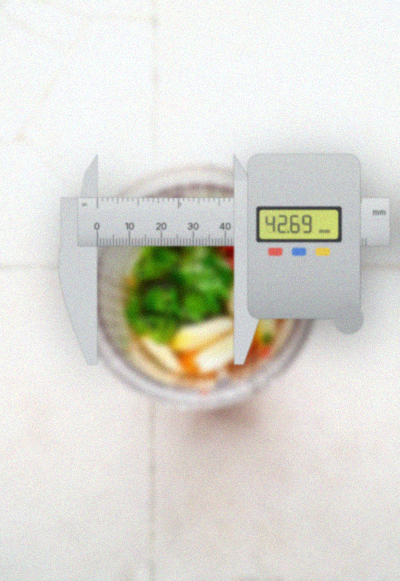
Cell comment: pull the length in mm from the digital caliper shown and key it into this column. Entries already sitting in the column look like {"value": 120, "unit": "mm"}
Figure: {"value": 42.69, "unit": "mm"}
